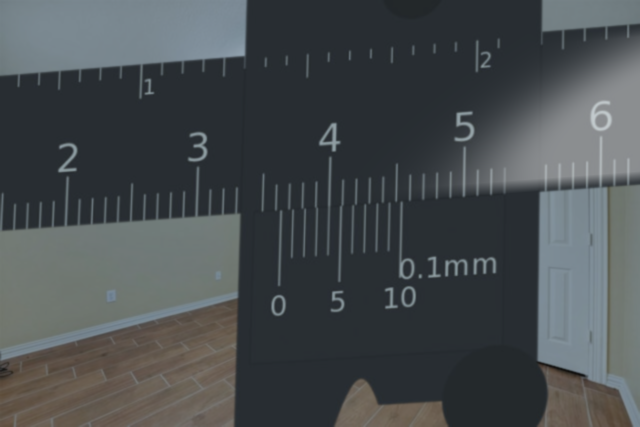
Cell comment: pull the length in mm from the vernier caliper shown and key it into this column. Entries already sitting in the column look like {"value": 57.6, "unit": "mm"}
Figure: {"value": 36.4, "unit": "mm"}
